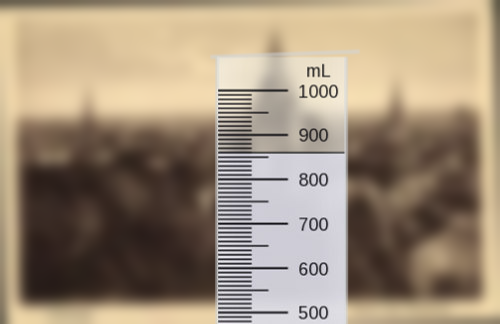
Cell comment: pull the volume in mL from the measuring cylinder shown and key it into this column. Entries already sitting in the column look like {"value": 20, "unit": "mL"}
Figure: {"value": 860, "unit": "mL"}
